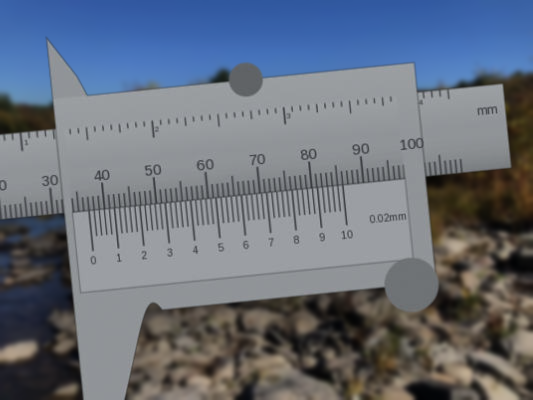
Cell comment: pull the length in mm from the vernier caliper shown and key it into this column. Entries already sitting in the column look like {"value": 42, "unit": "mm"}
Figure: {"value": 37.0, "unit": "mm"}
